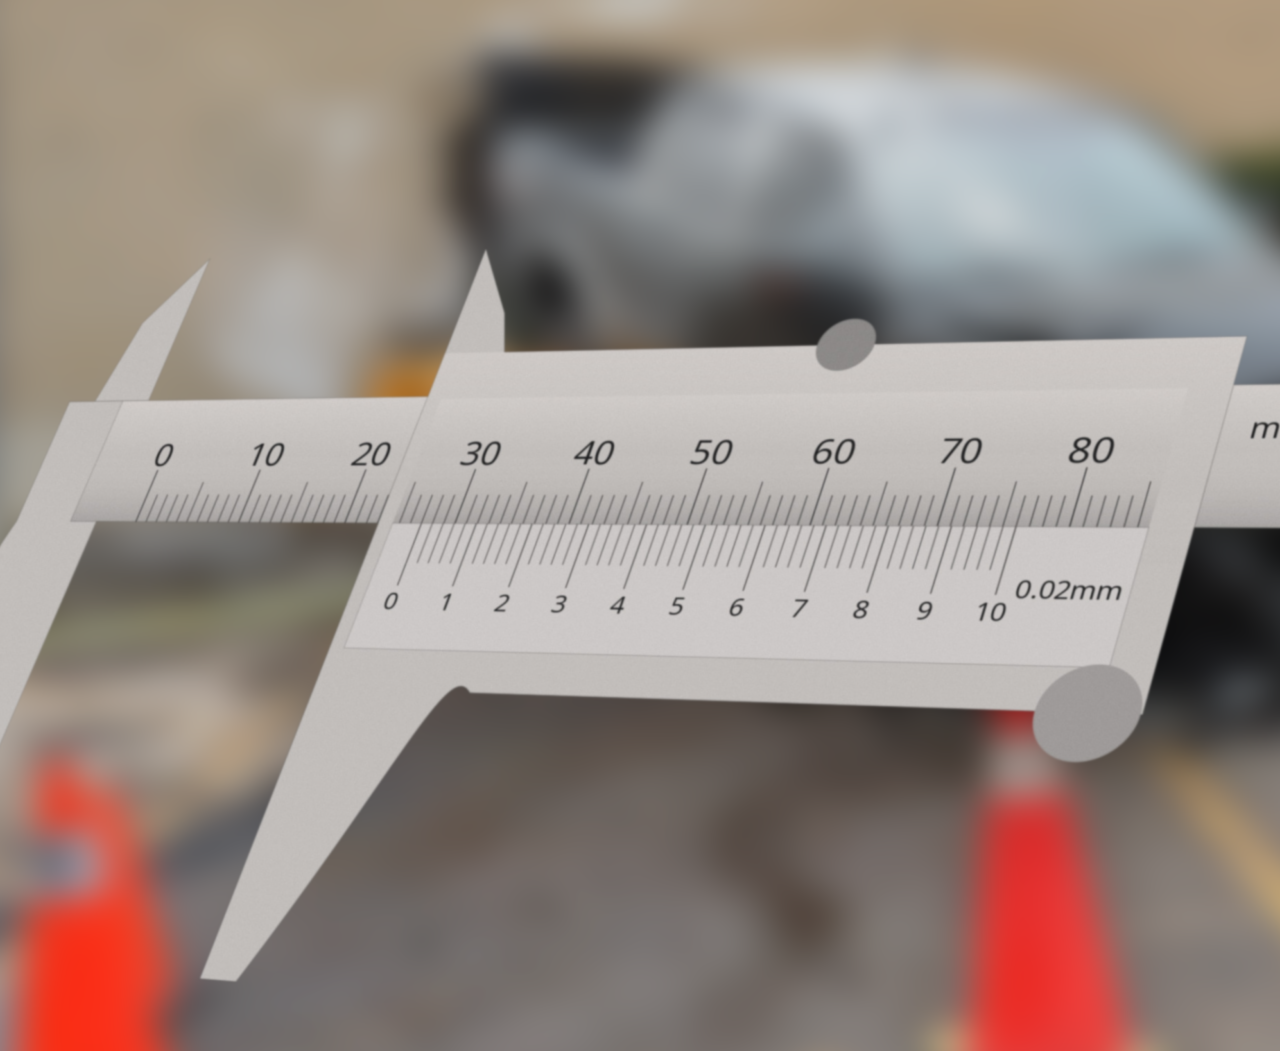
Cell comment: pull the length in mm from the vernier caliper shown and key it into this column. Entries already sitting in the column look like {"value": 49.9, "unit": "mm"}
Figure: {"value": 27.0, "unit": "mm"}
